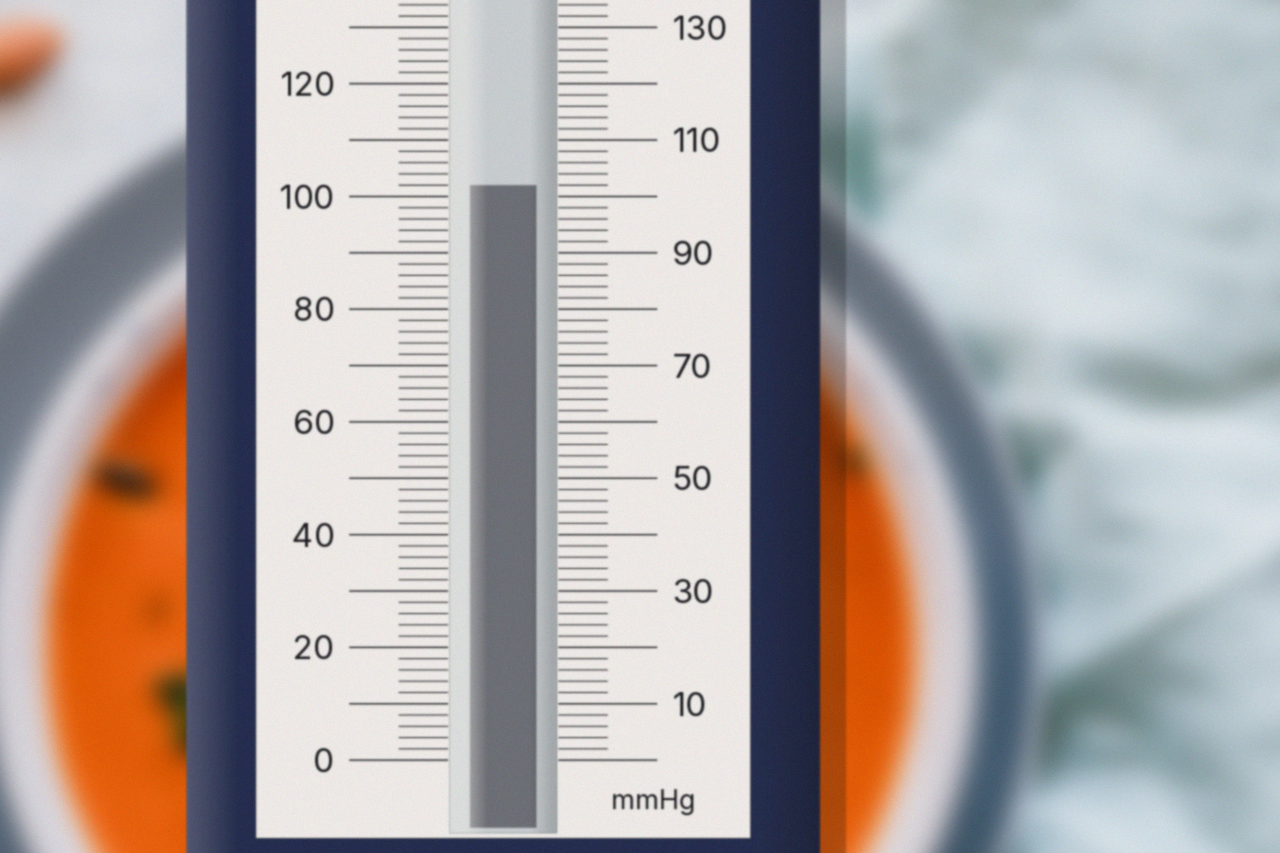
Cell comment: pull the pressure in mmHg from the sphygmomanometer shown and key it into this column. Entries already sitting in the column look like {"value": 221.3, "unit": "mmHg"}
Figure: {"value": 102, "unit": "mmHg"}
